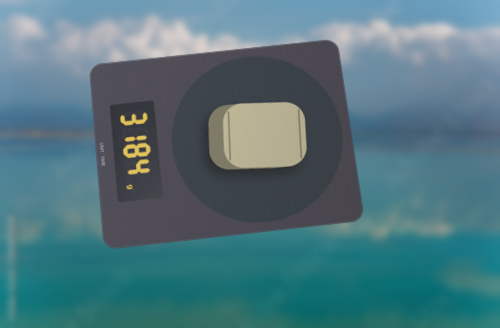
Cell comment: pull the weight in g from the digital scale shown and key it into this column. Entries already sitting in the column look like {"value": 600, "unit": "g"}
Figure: {"value": 3184, "unit": "g"}
